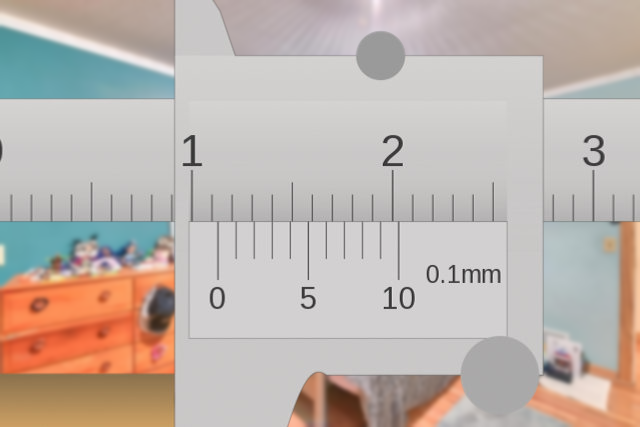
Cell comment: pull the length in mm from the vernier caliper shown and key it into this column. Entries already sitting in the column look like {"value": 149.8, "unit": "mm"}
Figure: {"value": 11.3, "unit": "mm"}
